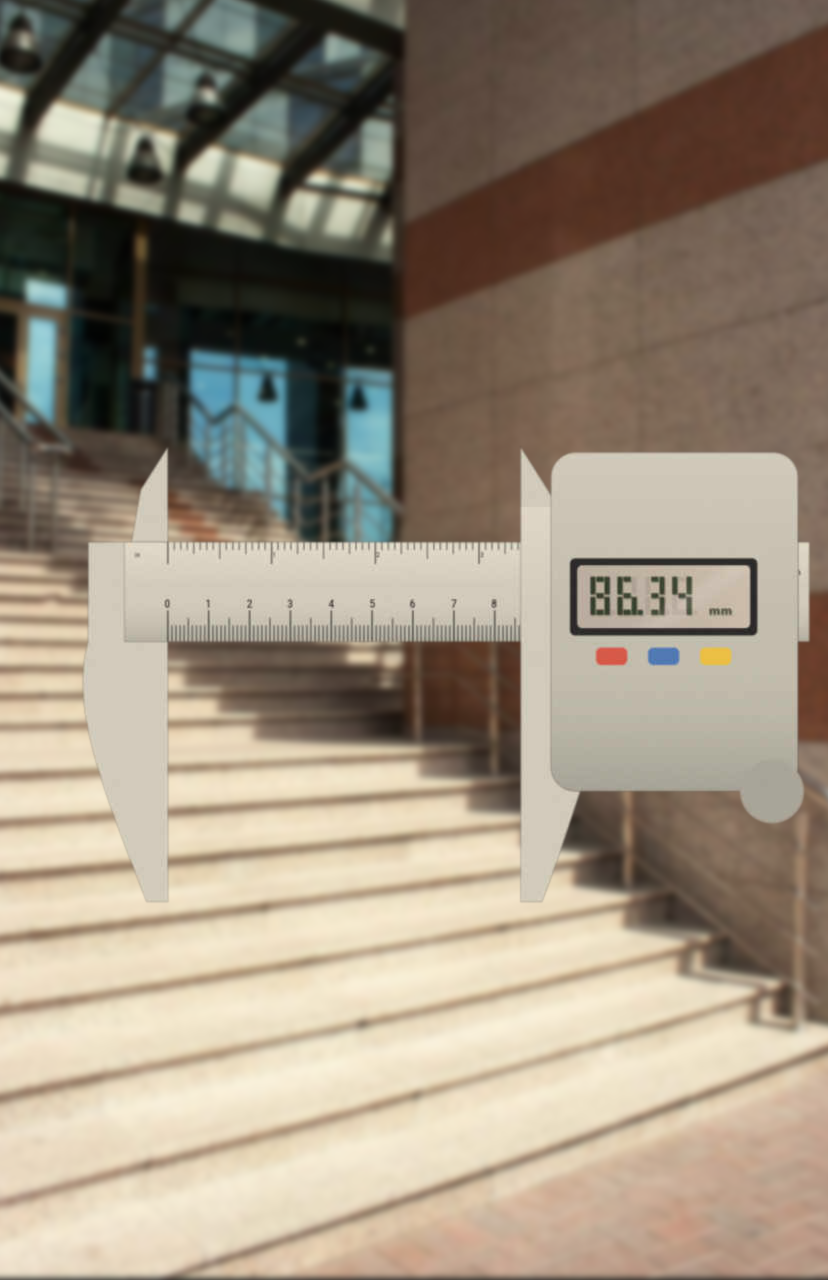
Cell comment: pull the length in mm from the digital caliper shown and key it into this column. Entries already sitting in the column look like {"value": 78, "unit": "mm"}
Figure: {"value": 86.34, "unit": "mm"}
